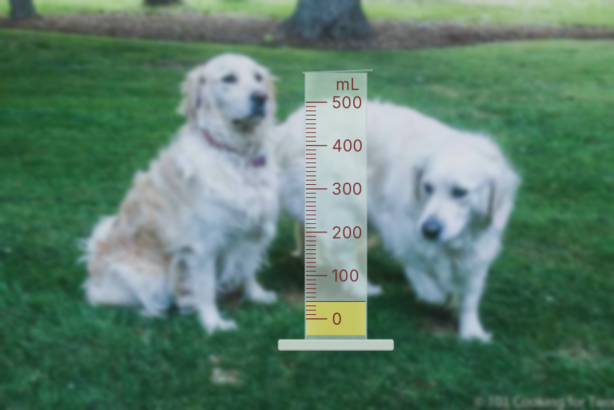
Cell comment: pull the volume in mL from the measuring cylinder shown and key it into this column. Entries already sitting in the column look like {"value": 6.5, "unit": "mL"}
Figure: {"value": 40, "unit": "mL"}
